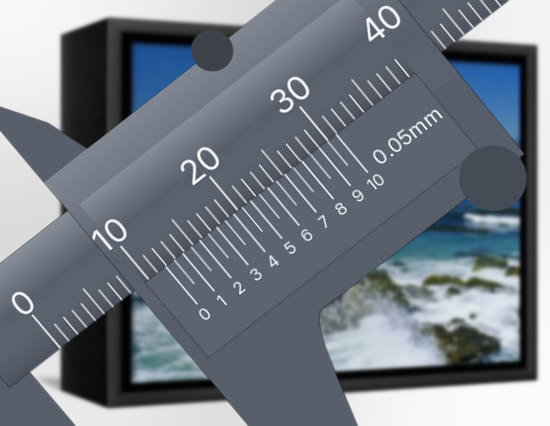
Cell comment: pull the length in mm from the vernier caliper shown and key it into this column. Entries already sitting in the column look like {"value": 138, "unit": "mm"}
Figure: {"value": 11.9, "unit": "mm"}
